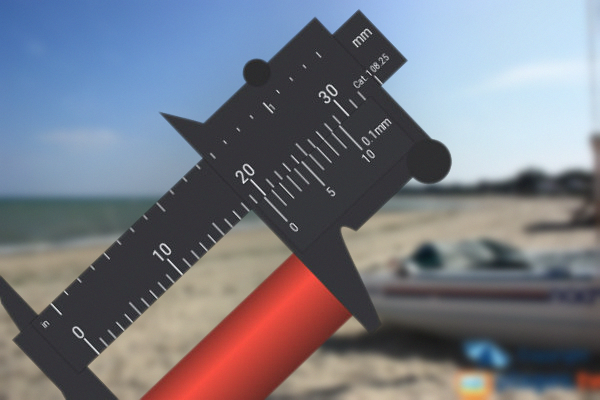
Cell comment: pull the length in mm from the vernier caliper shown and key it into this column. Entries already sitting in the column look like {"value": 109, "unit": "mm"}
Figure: {"value": 19.8, "unit": "mm"}
